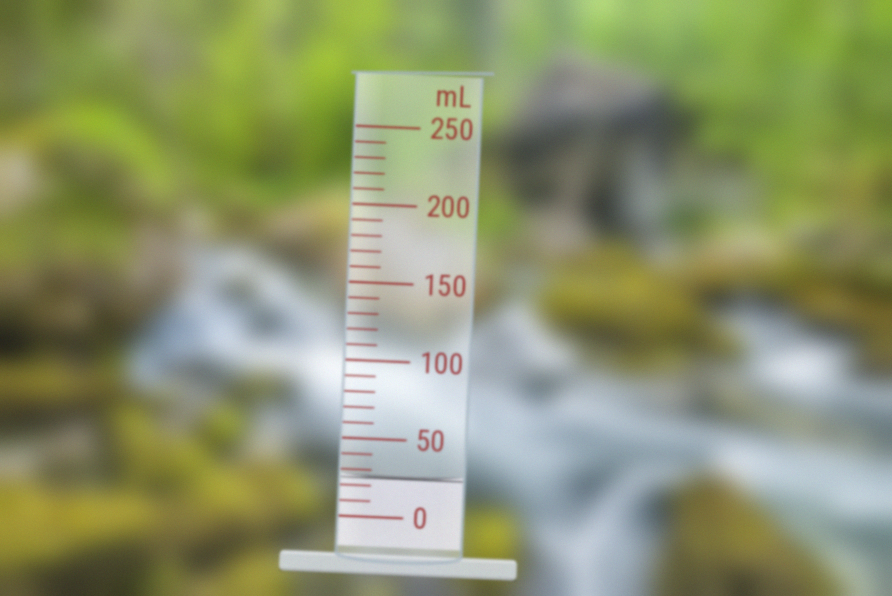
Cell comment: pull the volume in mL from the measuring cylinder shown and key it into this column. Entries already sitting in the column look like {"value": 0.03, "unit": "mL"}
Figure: {"value": 25, "unit": "mL"}
